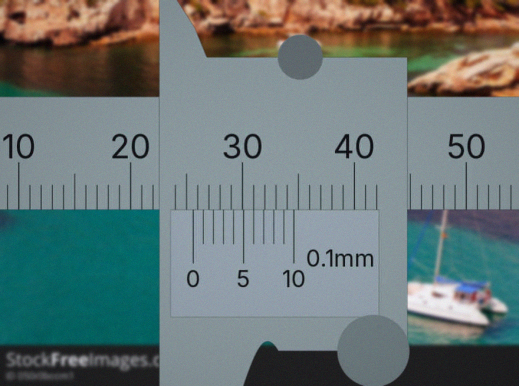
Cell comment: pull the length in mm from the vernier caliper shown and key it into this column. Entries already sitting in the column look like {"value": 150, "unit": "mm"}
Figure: {"value": 25.6, "unit": "mm"}
